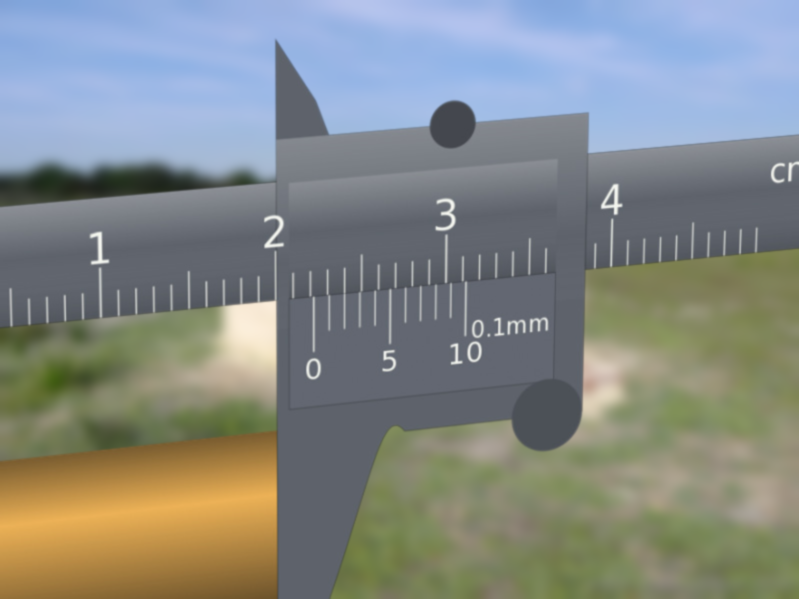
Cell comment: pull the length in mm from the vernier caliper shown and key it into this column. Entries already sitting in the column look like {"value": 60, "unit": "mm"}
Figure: {"value": 22.2, "unit": "mm"}
